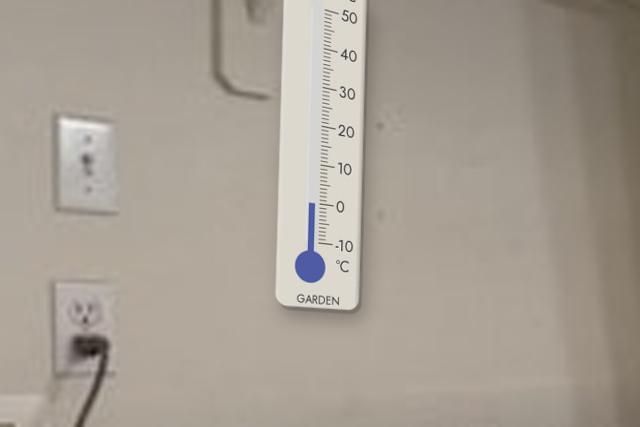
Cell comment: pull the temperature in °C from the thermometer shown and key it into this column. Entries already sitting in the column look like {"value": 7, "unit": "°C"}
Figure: {"value": 0, "unit": "°C"}
